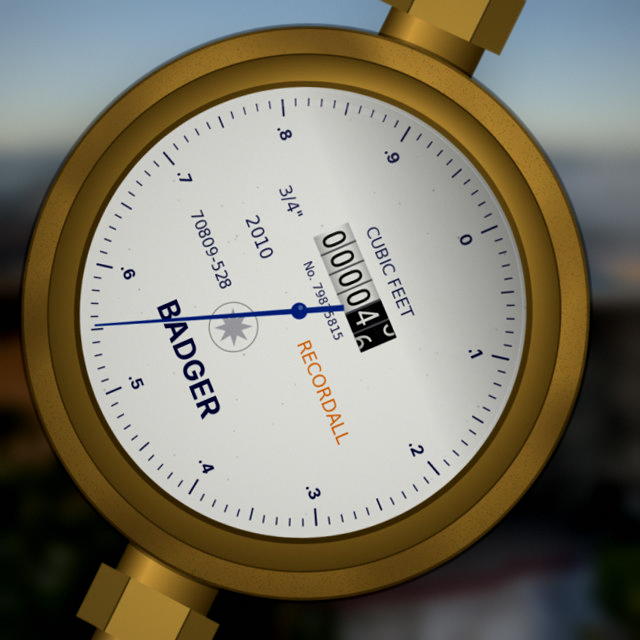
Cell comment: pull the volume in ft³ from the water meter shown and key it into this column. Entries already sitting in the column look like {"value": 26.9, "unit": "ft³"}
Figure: {"value": 45.55, "unit": "ft³"}
